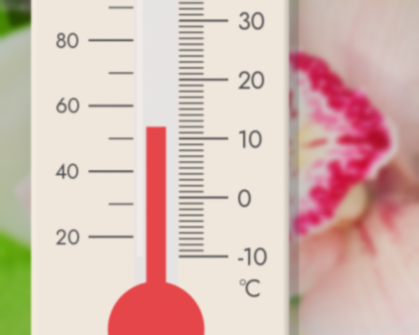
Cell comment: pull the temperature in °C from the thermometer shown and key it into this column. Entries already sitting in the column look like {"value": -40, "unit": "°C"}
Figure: {"value": 12, "unit": "°C"}
